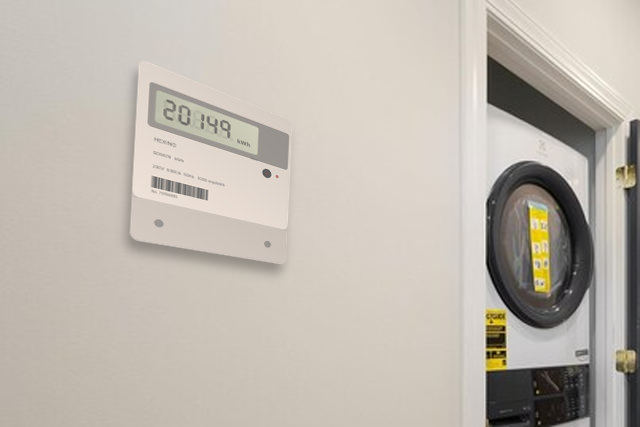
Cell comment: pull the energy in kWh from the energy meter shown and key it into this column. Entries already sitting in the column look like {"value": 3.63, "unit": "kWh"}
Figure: {"value": 20149, "unit": "kWh"}
